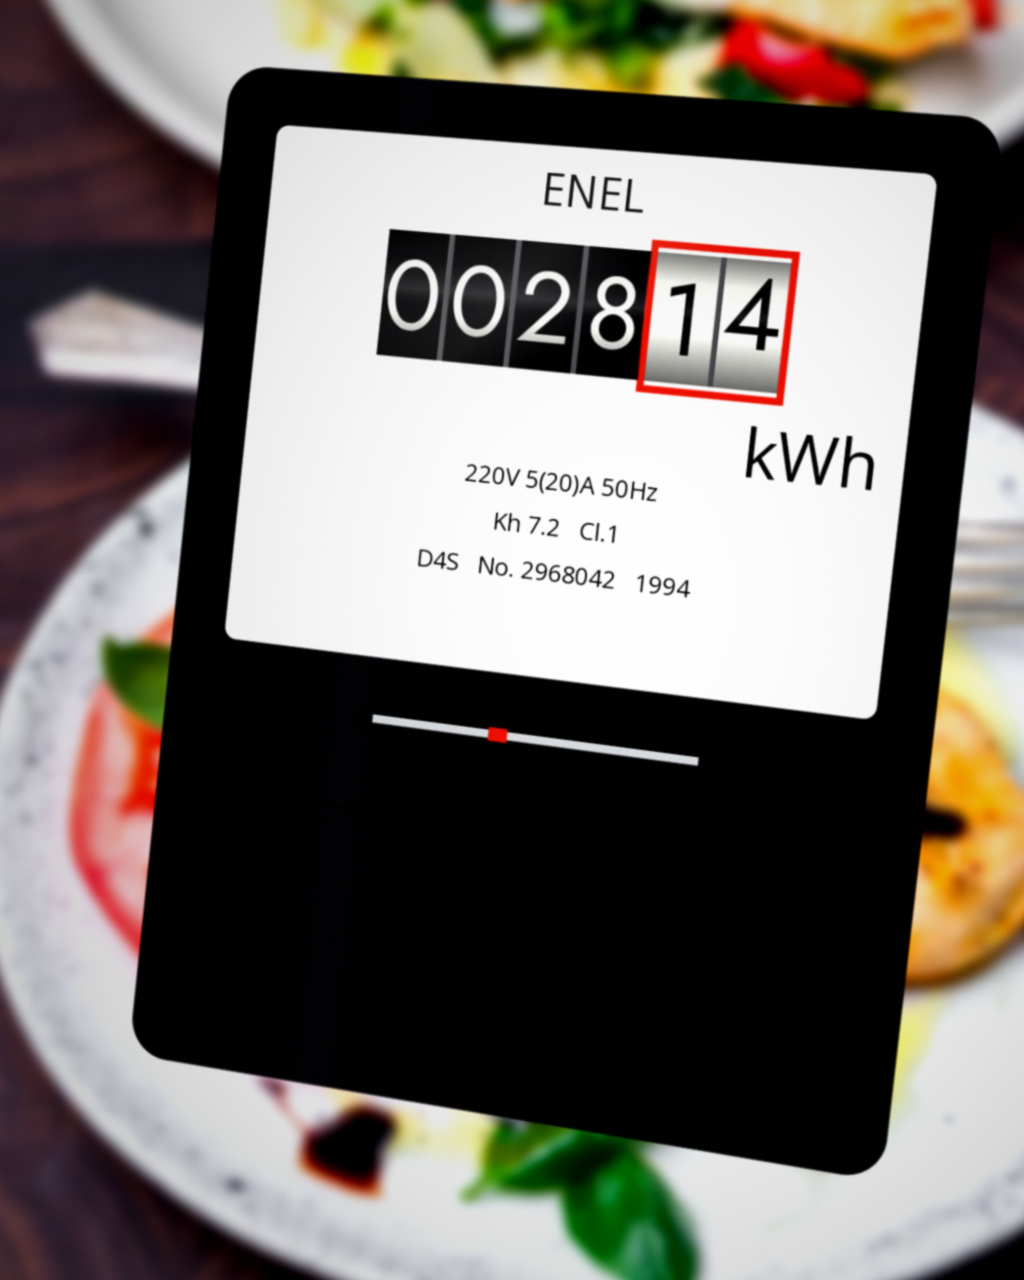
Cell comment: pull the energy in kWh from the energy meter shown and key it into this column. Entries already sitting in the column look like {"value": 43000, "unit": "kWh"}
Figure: {"value": 28.14, "unit": "kWh"}
